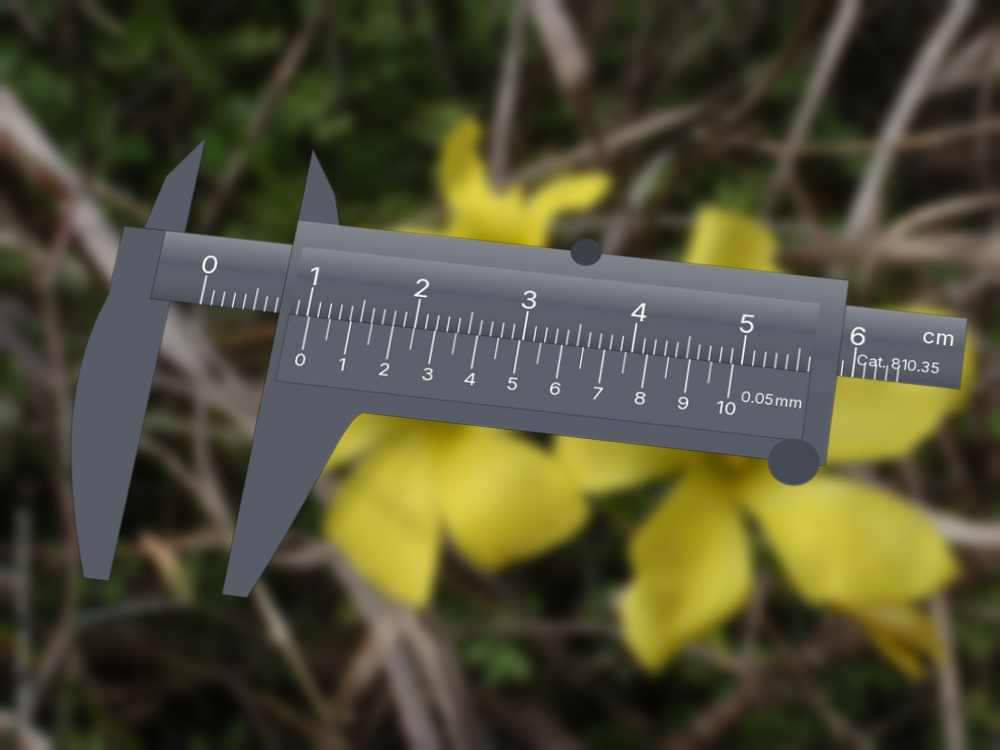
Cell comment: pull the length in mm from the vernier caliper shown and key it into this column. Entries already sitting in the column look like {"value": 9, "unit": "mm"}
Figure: {"value": 10.2, "unit": "mm"}
